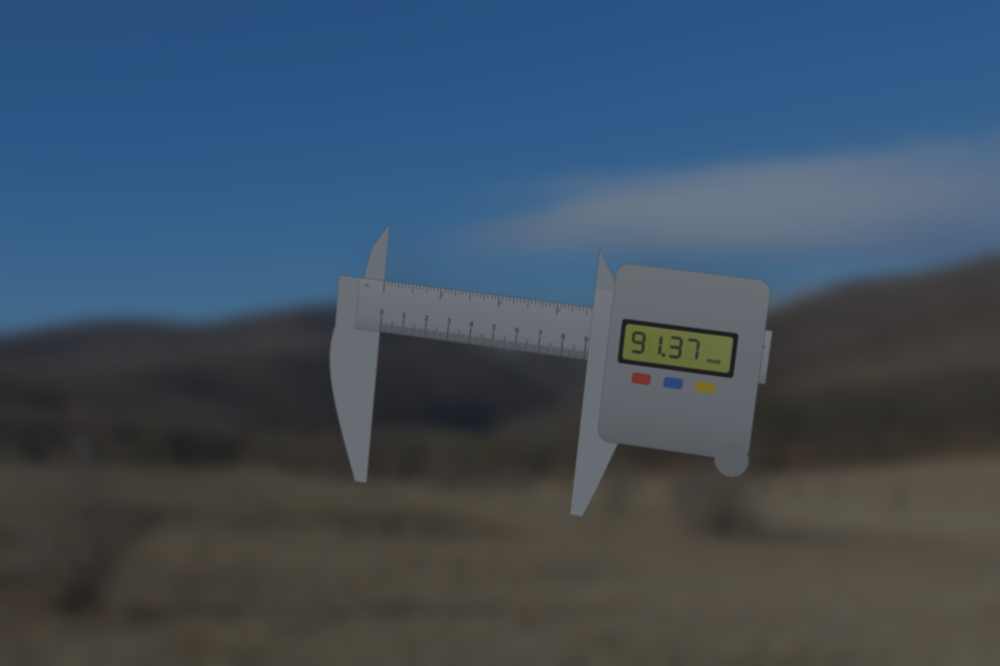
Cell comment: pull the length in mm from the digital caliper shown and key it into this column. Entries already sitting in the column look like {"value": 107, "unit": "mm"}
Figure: {"value": 91.37, "unit": "mm"}
